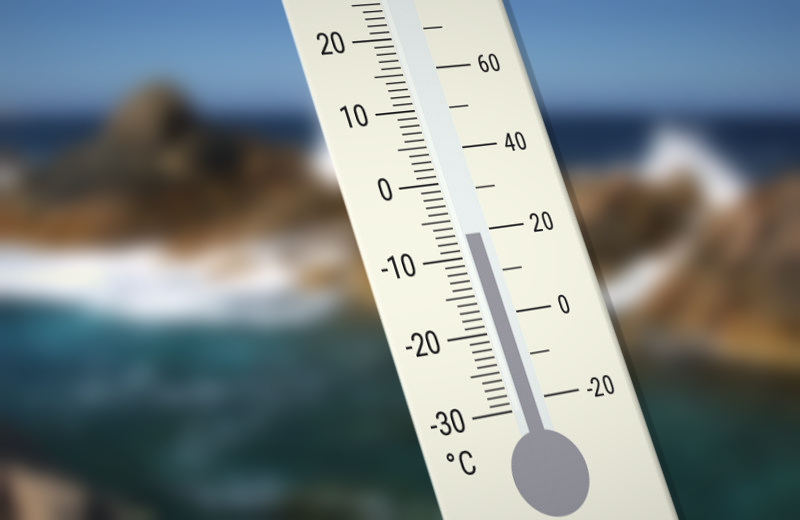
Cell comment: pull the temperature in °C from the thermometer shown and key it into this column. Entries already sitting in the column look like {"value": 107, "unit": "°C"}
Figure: {"value": -7, "unit": "°C"}
